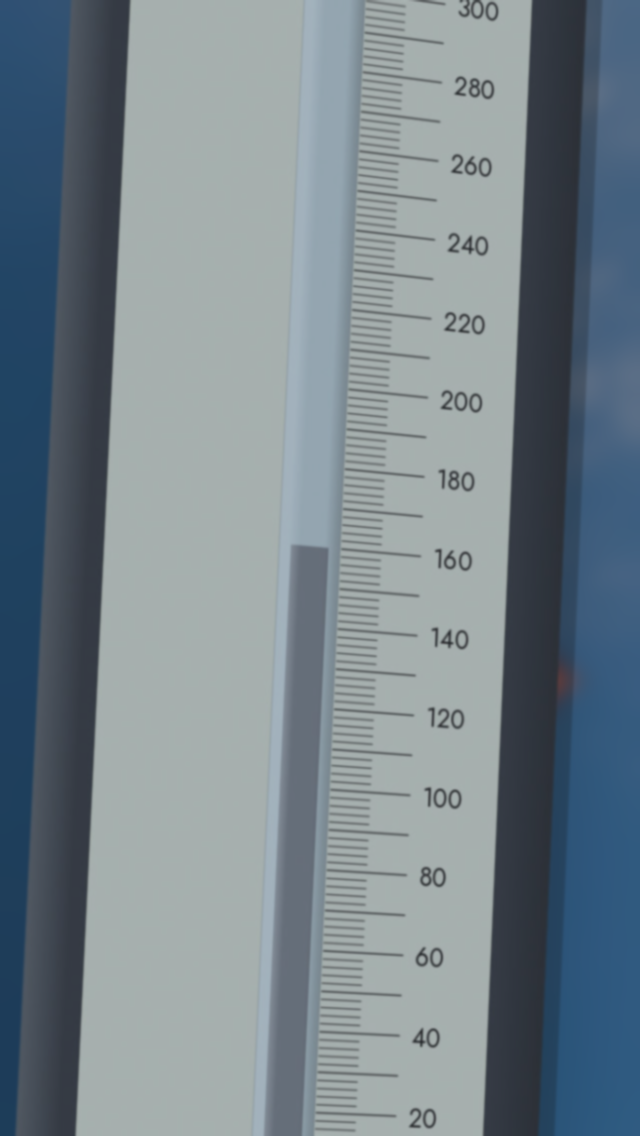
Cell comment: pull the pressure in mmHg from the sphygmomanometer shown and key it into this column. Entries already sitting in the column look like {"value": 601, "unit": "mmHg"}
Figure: {"value": 160, "unit": "mmHg"}
